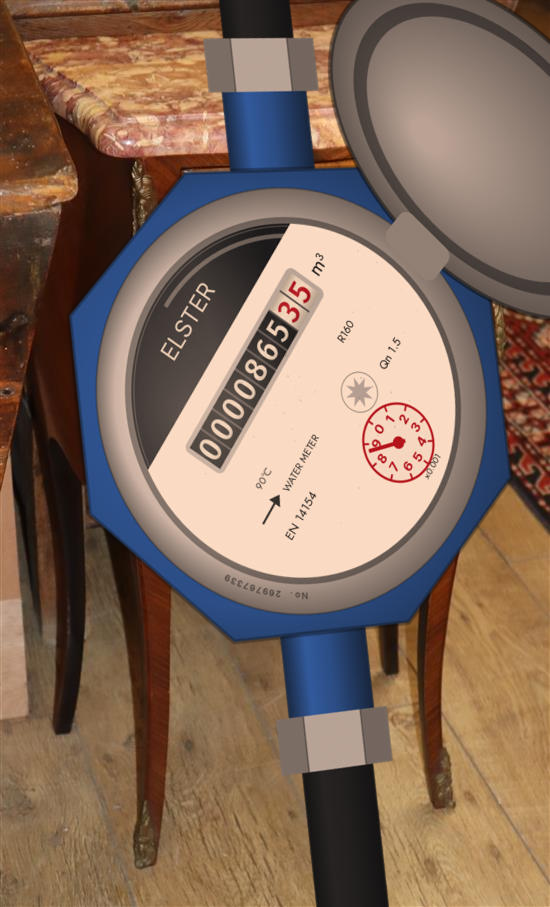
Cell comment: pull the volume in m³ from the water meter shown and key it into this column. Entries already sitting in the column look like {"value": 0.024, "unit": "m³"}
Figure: {"value": 865.358, "unit": "m³"}
